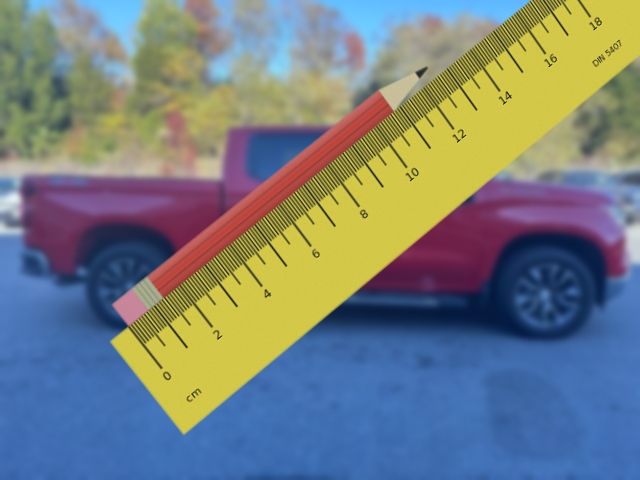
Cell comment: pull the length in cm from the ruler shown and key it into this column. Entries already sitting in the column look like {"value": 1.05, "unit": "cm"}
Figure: {"value": 12.5, "unit": "cm"}
